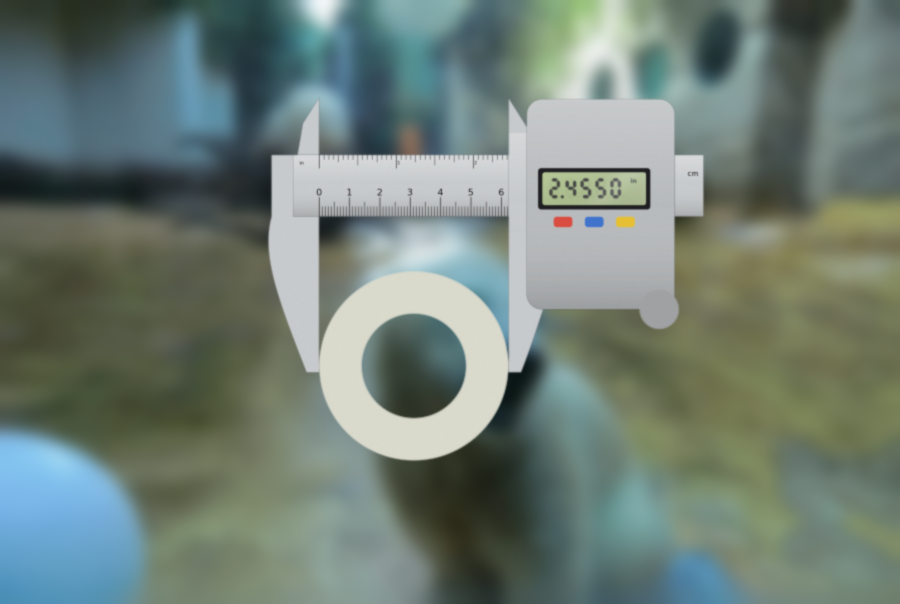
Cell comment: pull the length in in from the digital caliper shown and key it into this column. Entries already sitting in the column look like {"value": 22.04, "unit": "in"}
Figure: {"value": 2.4550, "unit": "in"}
